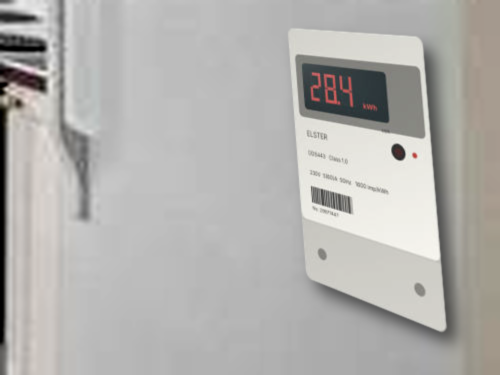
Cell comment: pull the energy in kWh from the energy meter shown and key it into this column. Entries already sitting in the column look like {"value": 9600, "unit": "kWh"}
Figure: {"value": 28.4, "unit": "kWh"}
